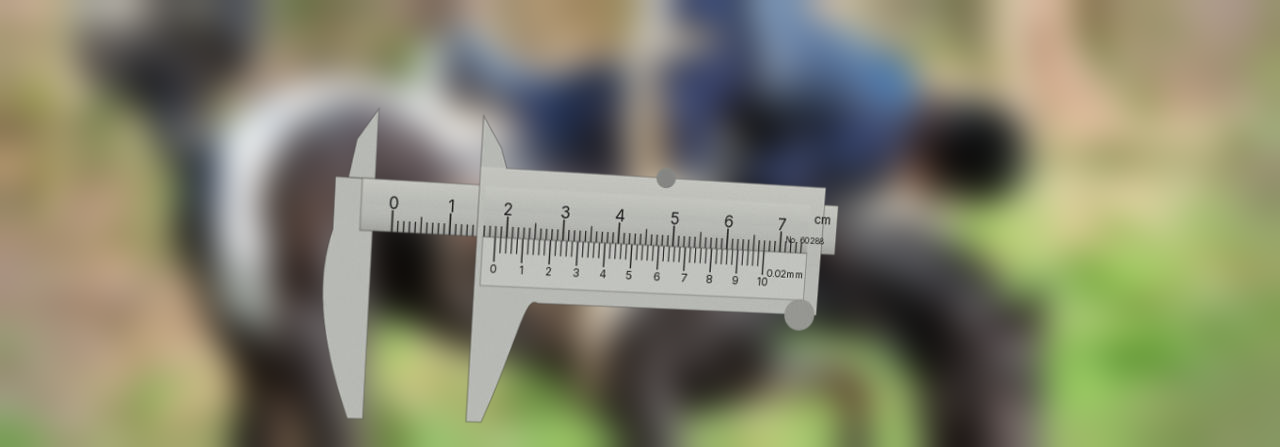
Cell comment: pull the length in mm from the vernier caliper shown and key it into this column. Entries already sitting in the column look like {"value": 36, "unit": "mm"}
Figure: {"value": 18.0, "unit": "mm"}
